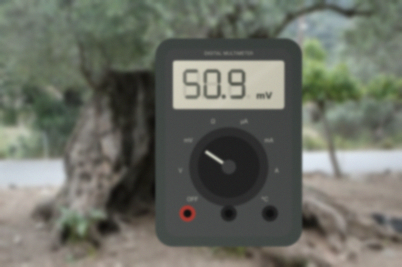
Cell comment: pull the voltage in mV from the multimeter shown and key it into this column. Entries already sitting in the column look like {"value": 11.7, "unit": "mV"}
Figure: {"value": 50.9, "unit": "mV"}
